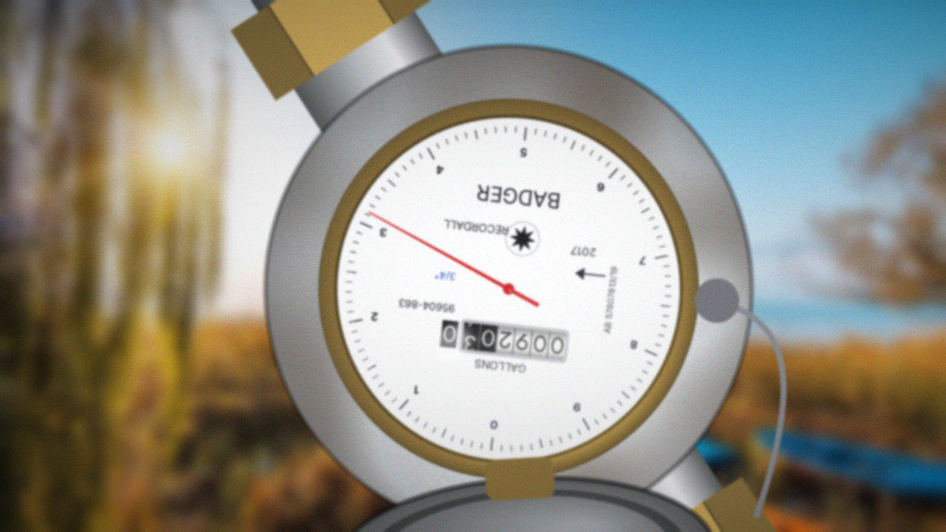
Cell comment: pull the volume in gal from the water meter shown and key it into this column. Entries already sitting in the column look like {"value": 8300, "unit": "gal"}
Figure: {"value": 92033.1, "unit": "gal"}
